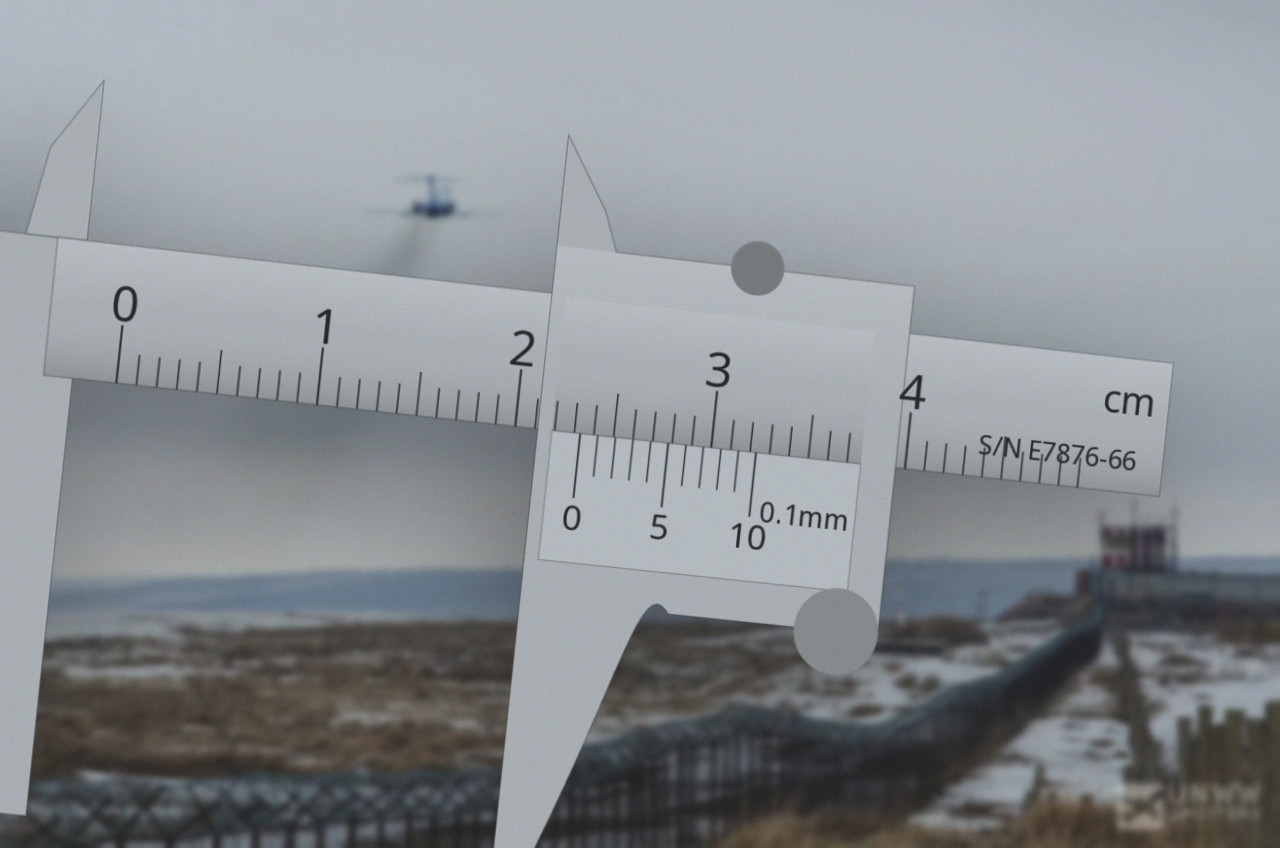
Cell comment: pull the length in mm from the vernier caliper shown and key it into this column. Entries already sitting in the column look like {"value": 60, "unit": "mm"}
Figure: {"value": 23.3, "unit": "mm"}
